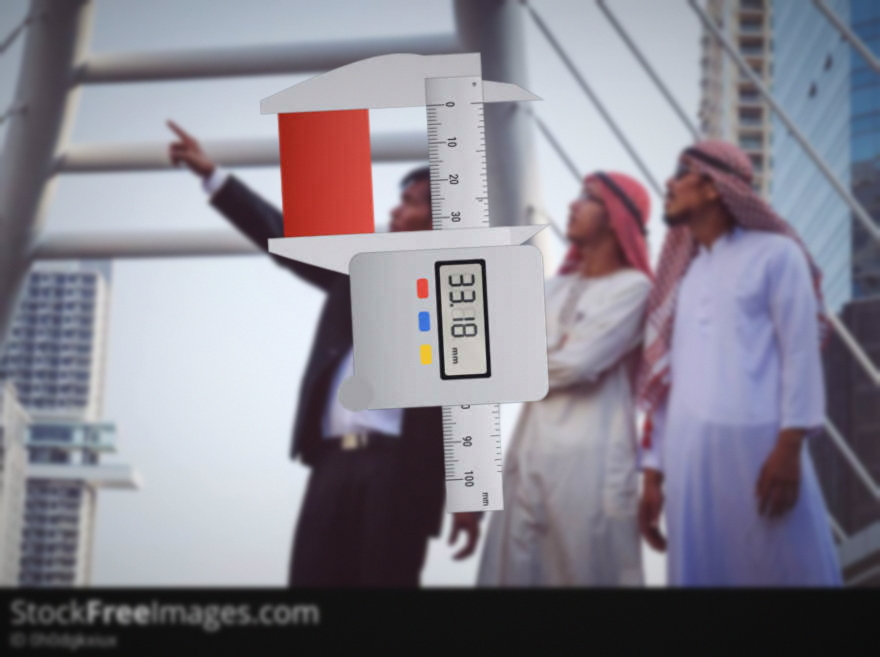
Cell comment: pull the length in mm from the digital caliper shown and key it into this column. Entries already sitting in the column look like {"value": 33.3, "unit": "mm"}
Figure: {"value": 33.18, "unit": "mm"}
